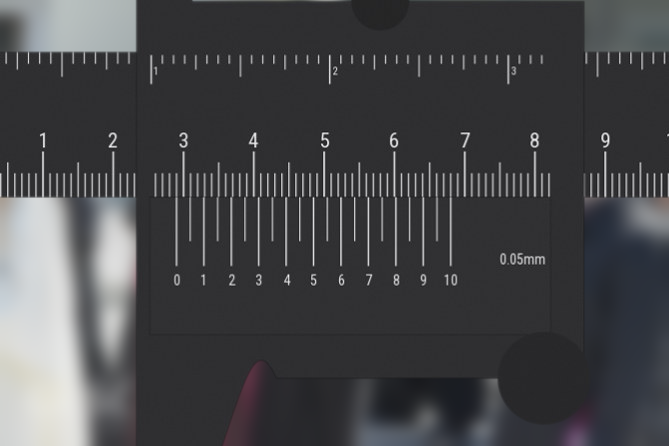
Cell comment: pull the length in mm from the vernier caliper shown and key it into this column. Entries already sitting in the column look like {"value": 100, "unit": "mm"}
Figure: {"value": 29.0, "unit": "mm"}
